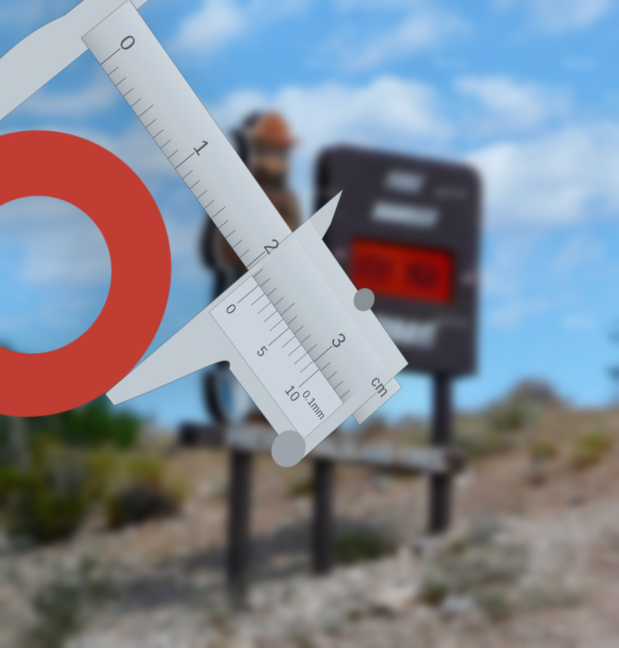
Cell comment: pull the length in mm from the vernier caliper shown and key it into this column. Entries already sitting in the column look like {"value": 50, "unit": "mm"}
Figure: {"value": 21.8, "unit": "mm"}
